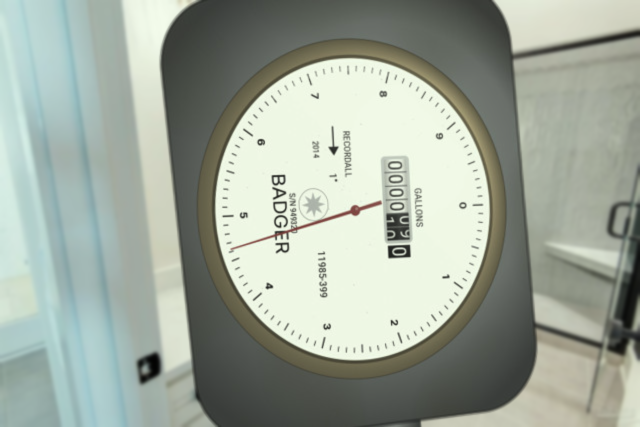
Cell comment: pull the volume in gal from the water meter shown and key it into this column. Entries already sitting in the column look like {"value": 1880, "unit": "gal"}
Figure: {"value": 94.6, "unit": "gal"}
